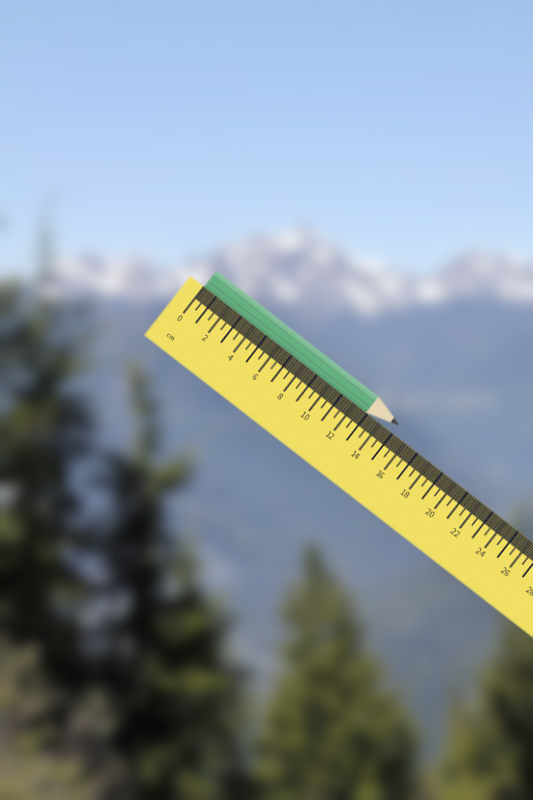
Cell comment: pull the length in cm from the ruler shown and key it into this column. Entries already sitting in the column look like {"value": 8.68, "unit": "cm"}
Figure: {"value": 15, "unit": "cm"}
